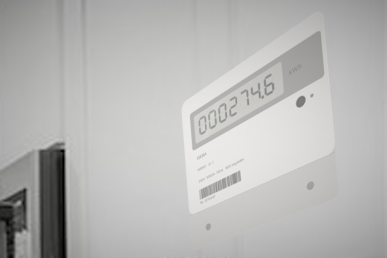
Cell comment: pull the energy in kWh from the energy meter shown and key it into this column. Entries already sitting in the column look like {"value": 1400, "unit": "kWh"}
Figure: {"value": 274.6, "unit": "kWh"}
